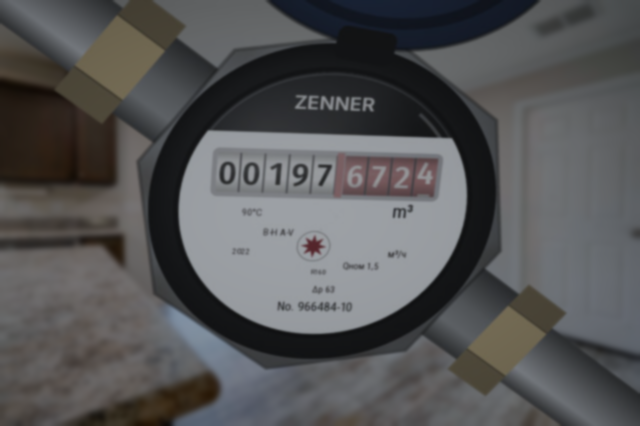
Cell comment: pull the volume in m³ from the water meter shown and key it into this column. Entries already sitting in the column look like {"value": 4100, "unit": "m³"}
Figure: {"value": 197.6724, "unit": "m³"}
